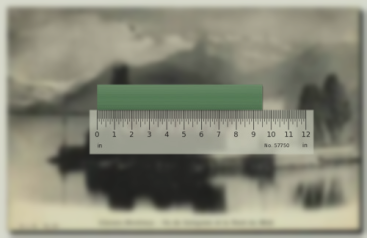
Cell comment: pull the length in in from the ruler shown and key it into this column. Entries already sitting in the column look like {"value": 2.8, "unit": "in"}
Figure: {"value": 9.5, "unit": "in"}
